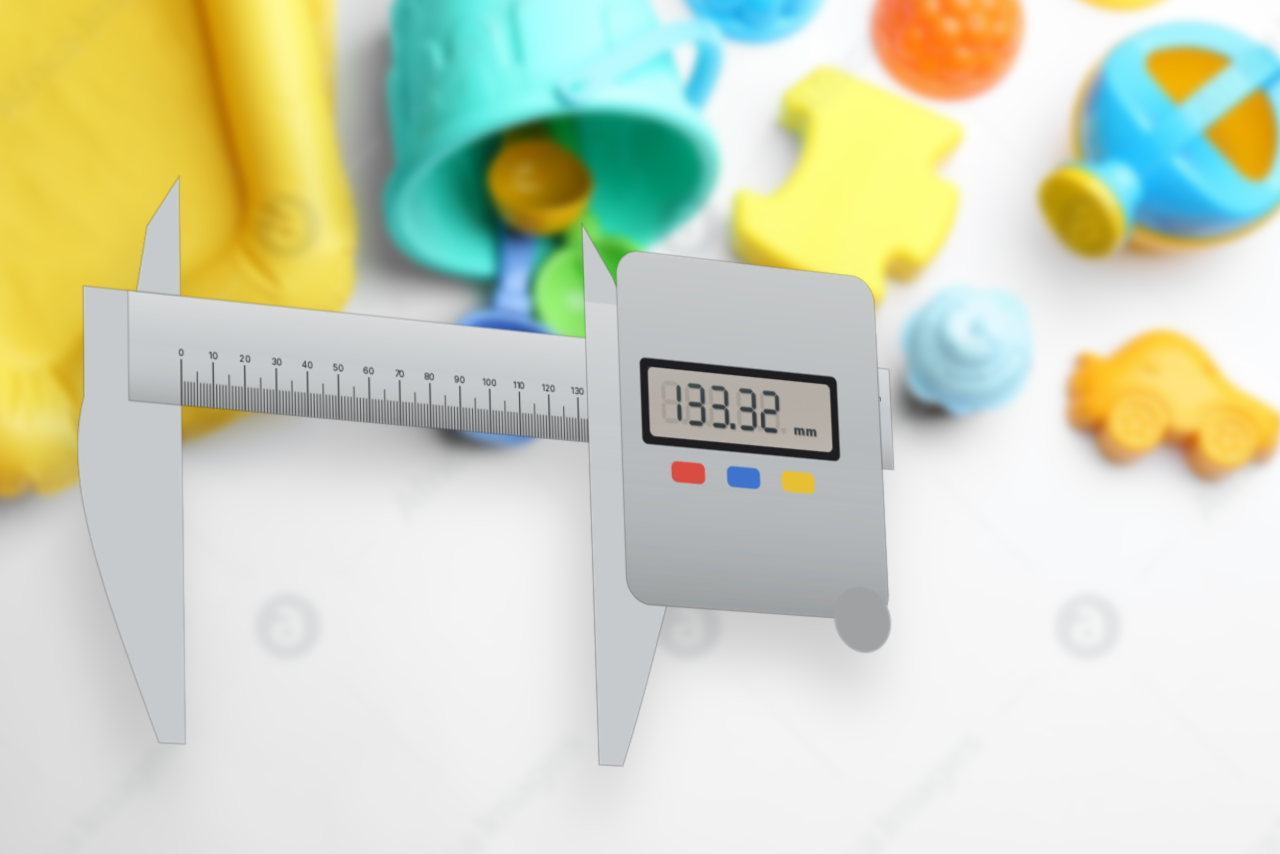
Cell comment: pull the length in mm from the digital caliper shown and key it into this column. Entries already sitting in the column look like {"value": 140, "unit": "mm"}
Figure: {"value": 133.32, "unit": "mm"}
